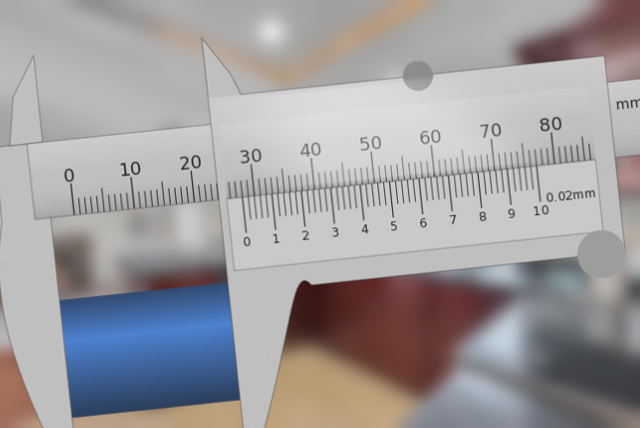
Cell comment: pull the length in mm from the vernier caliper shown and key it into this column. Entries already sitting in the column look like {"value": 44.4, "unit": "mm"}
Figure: {"value": 28.0, "unit": "mm"}
